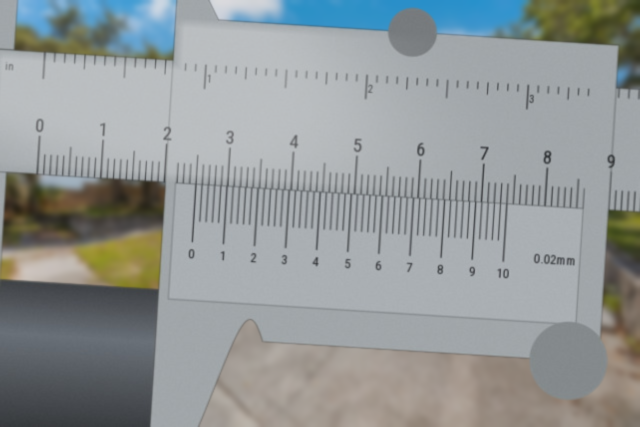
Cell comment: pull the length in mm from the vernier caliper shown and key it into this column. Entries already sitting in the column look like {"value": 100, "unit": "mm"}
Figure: {"value": 25.0, "unit": "mm"}
